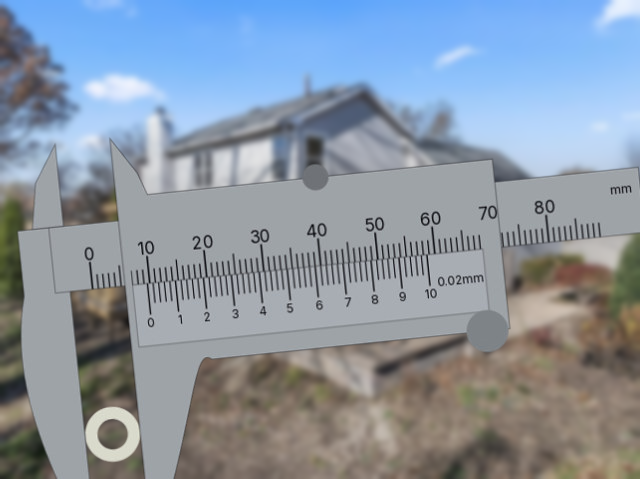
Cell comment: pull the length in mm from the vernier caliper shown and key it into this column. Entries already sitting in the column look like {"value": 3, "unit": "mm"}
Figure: {"value": 9.6, "unit": "mm"}
